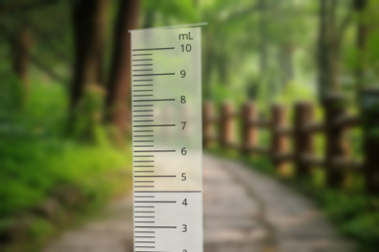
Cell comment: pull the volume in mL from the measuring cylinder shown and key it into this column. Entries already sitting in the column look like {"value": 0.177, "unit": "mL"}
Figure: {"value": 4.4, "unit": "mL"}
